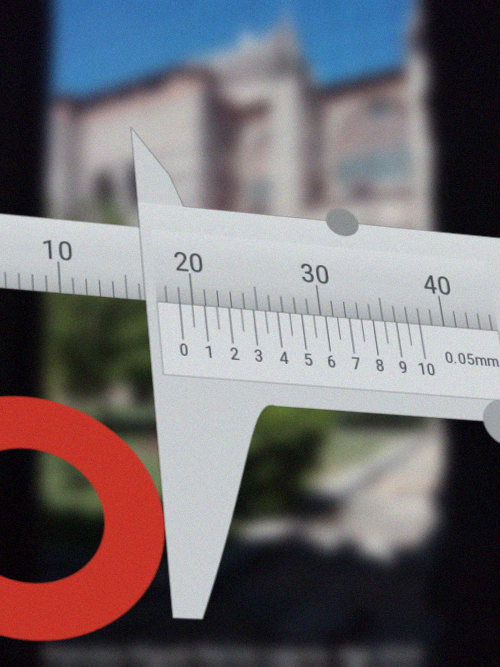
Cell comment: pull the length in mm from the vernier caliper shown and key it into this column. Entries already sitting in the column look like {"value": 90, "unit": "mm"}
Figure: {"value": 19.0, "unit": "mm"}
